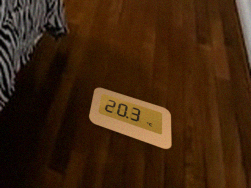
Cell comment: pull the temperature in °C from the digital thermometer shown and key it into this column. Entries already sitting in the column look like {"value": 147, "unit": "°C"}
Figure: {"value": 20.3, "unit": "°C"}
